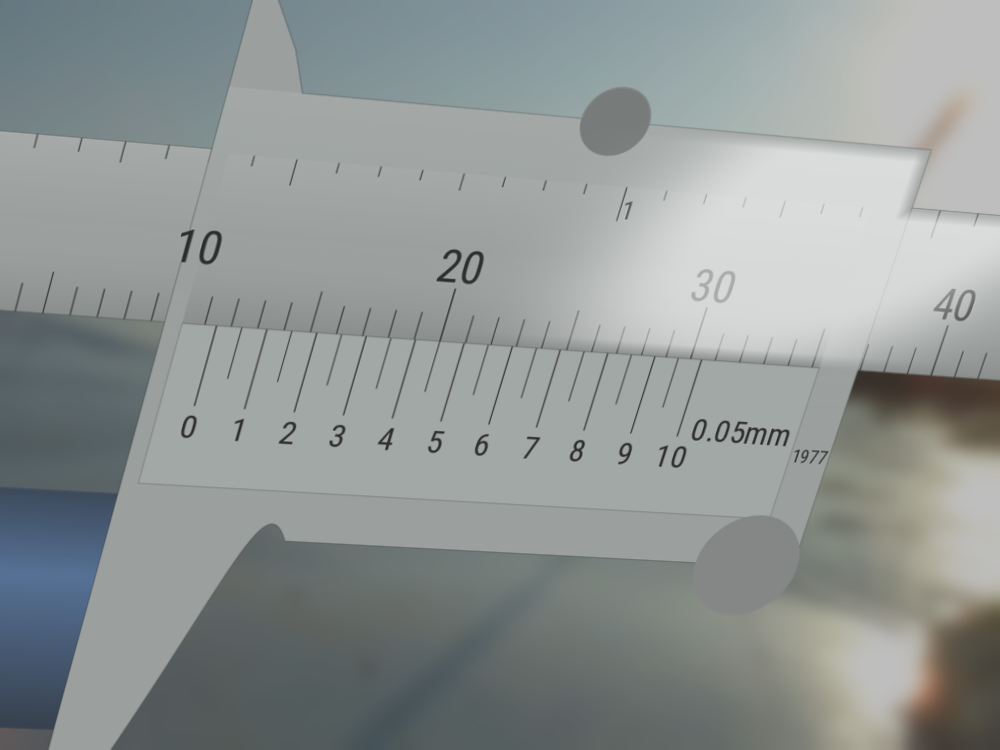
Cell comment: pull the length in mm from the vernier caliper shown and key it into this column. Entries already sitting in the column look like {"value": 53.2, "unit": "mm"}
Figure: {"value": 11.45, "unit": "mm"}
